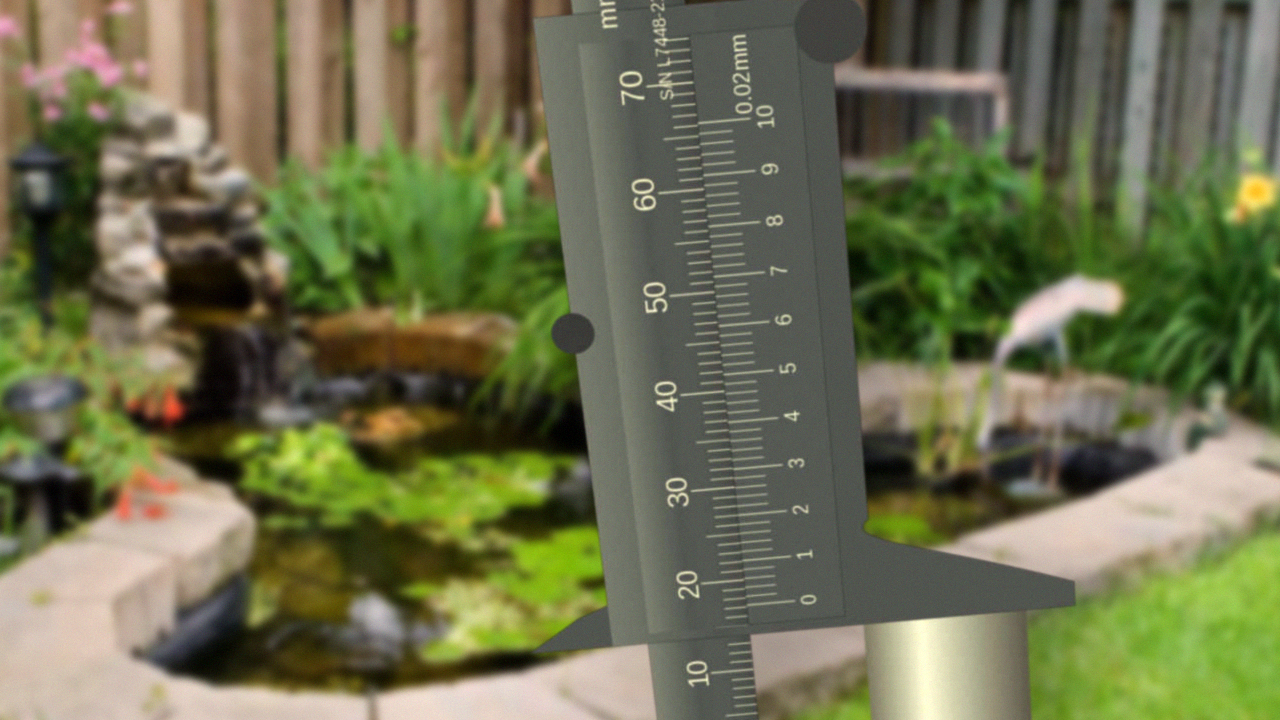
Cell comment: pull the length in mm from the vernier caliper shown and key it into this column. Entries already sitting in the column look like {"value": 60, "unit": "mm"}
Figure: {"value": 17.2, "unit": "mm"}
